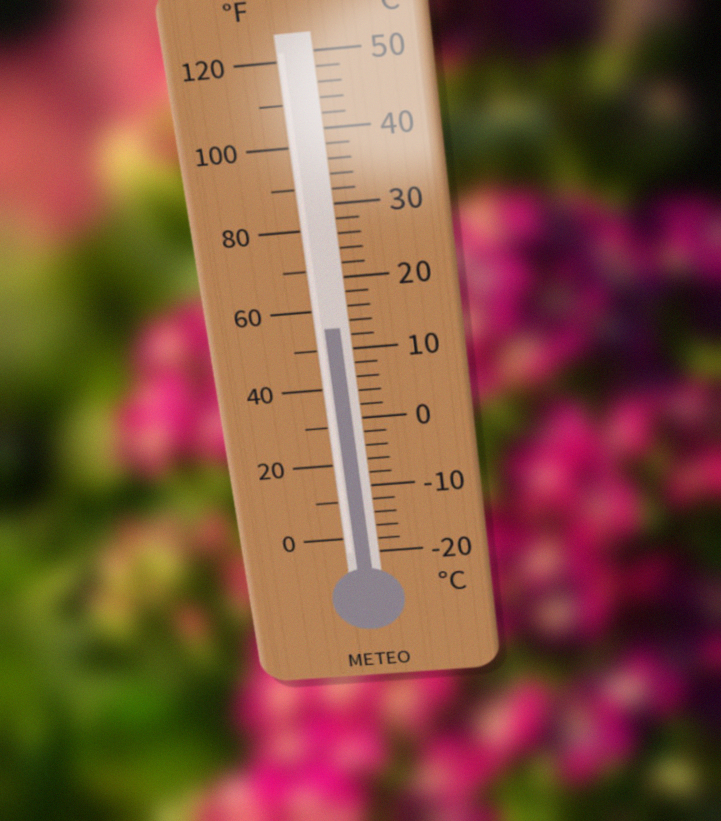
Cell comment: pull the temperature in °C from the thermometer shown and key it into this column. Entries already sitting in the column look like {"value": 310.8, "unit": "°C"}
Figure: {"value": 13, "unit": "°C"}
